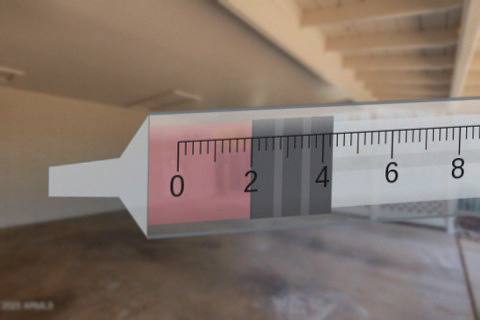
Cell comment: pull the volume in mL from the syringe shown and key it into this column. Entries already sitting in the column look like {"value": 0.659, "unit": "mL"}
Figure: {"value": 2, "unit": "mL"}
